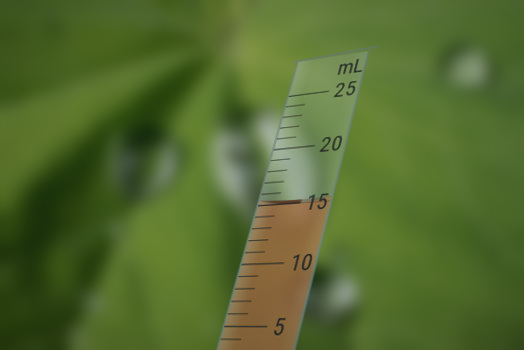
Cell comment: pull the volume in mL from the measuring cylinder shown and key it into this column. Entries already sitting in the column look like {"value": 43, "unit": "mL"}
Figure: {"value": 15, "unit": "mL"}
